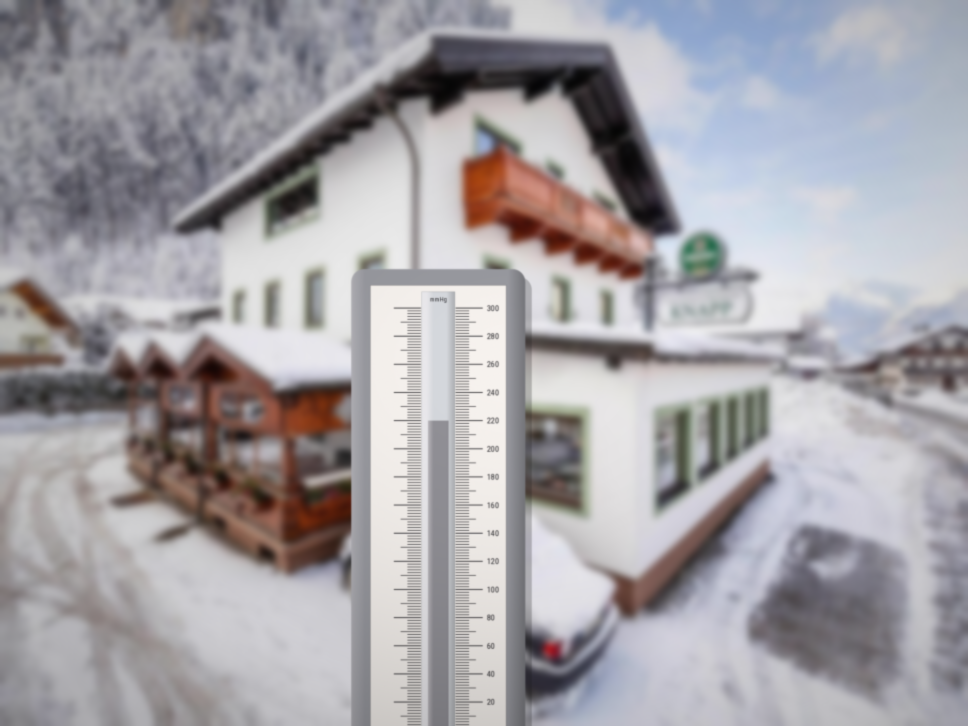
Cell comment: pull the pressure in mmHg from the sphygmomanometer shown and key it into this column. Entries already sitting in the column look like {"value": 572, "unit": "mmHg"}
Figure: {"value": 220, "unit": "mmHg"}
